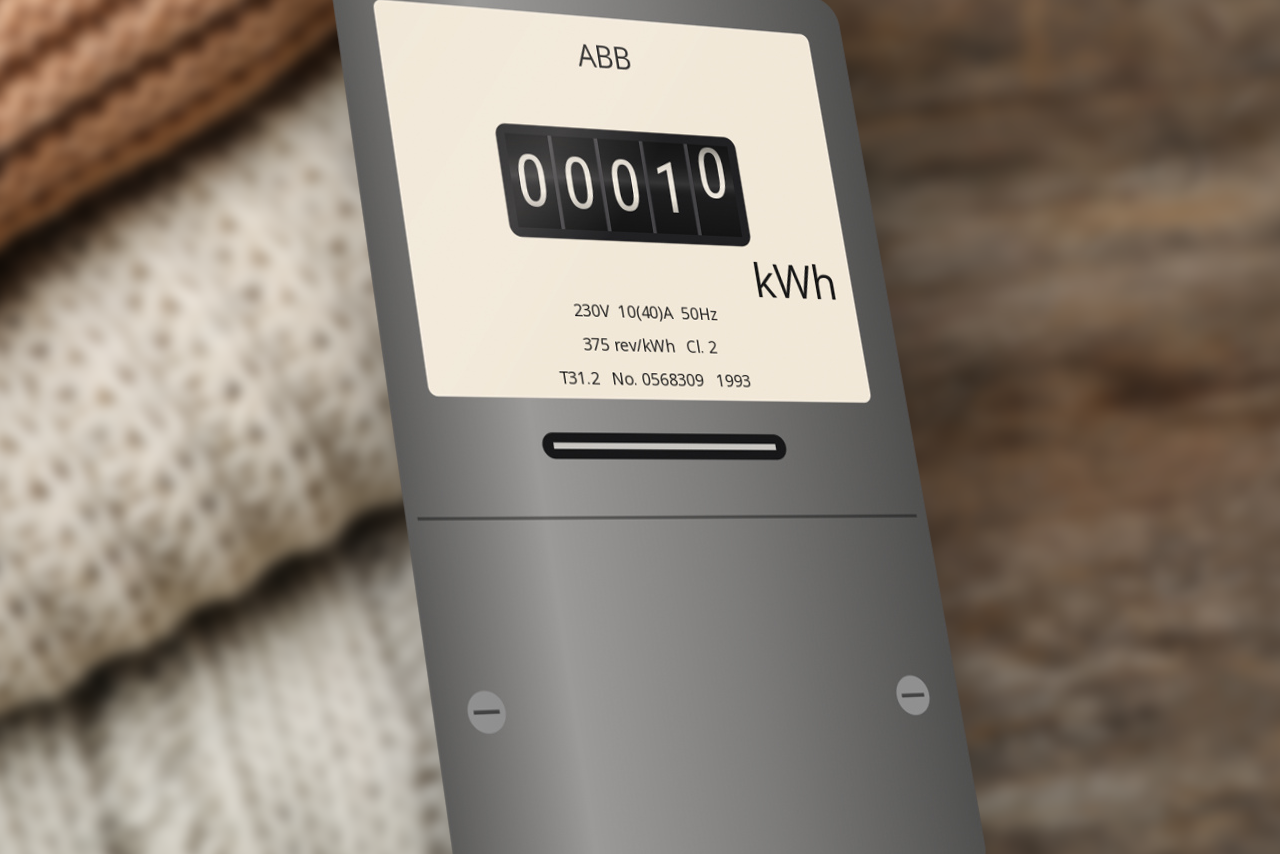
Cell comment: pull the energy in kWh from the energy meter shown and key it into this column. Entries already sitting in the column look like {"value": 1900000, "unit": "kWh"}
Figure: {"value": 10, "unit": "kWh"}
